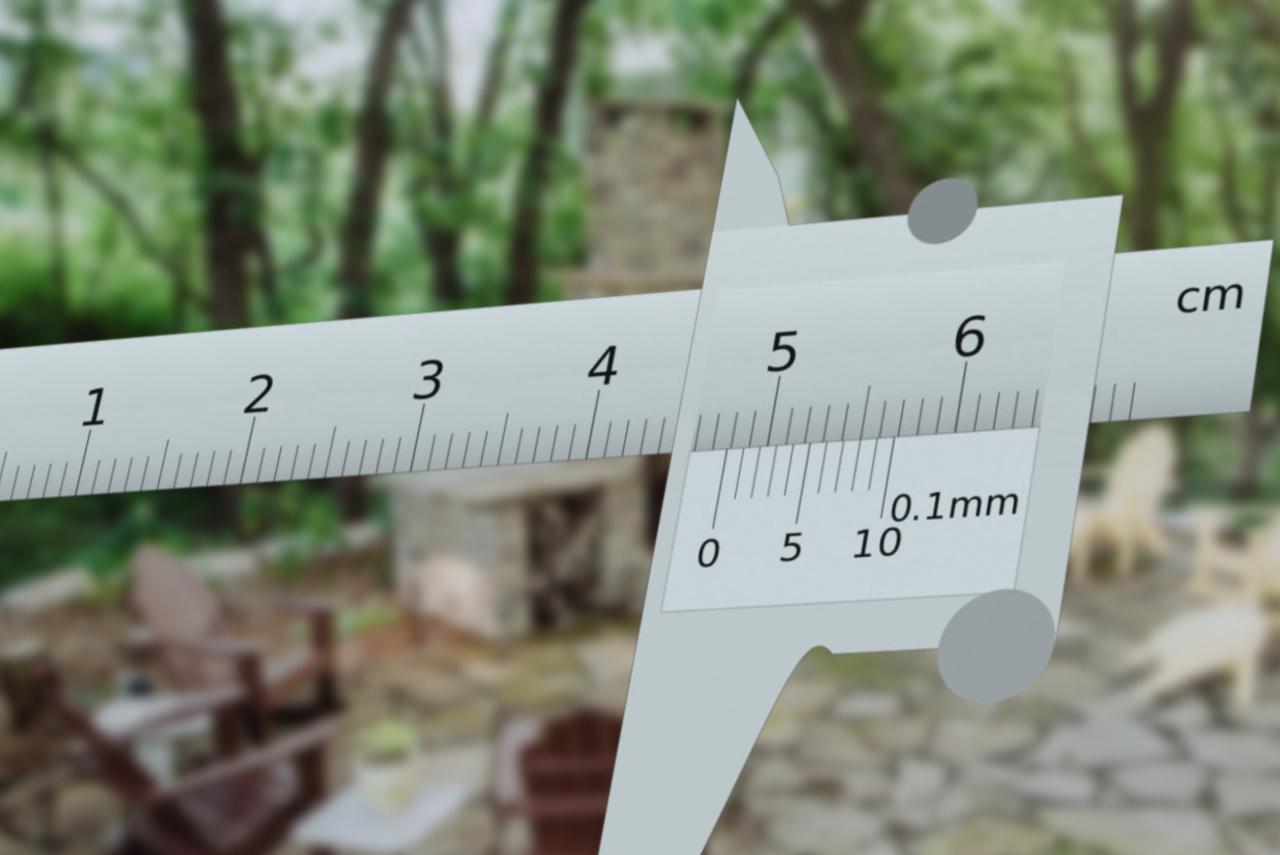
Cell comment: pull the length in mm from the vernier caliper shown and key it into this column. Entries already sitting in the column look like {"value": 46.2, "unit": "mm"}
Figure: {"value": 47.8, "unit": "mm"}
